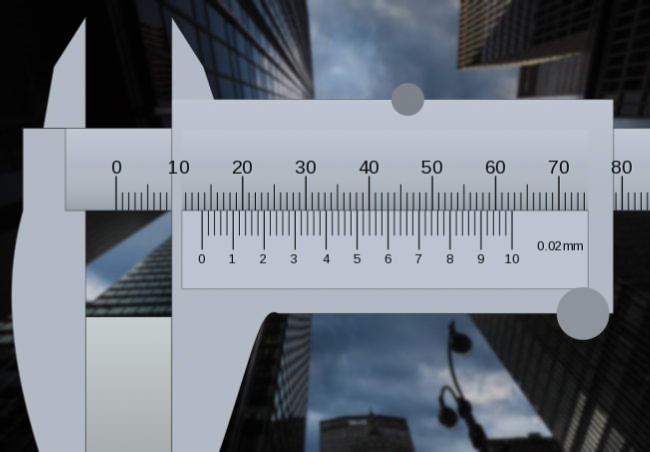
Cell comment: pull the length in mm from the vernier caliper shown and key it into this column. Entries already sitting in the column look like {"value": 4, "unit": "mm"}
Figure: {"value": 13.6, "unit": "mm"}
